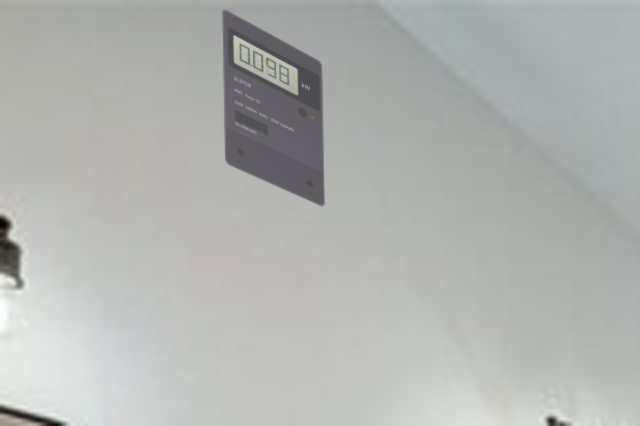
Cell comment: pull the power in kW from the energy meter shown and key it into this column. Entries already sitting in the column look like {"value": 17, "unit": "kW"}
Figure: {"value": 0.098, "unit": "kW"}
